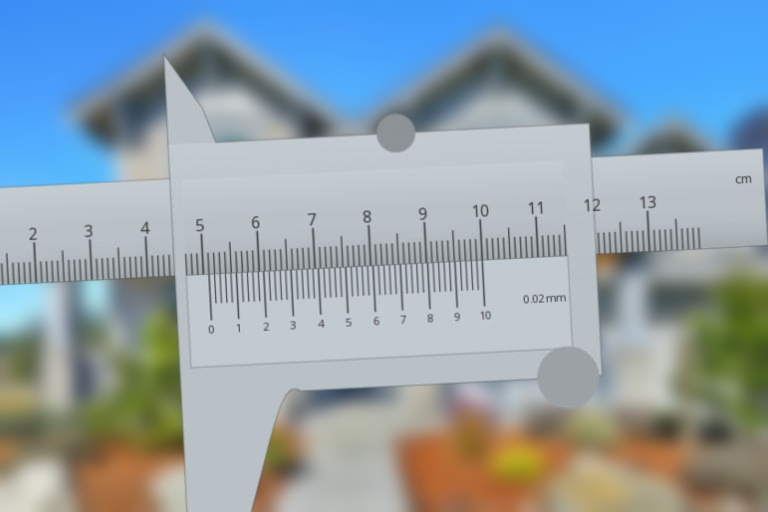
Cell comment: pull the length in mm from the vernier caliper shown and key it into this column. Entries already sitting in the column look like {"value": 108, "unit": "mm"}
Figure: {"value": 51.0, "unit": "mm"}
